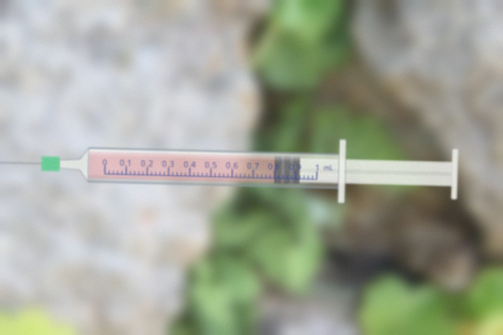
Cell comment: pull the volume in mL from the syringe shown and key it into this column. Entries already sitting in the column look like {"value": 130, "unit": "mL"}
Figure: {"value": 0.8, "unit": "mL"}
